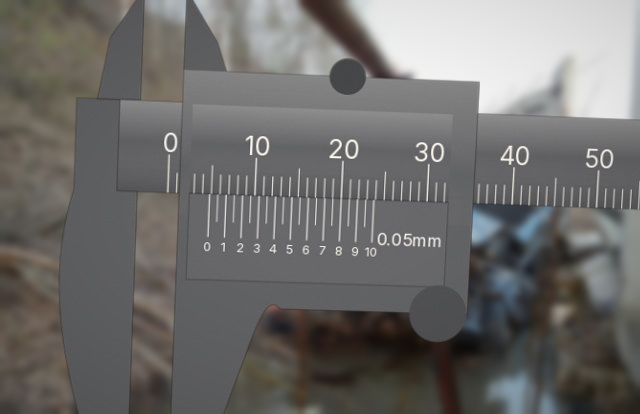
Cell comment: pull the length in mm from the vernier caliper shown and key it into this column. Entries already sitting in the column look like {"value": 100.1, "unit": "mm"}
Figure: {"value": 4.8, "unit": "mm"}
